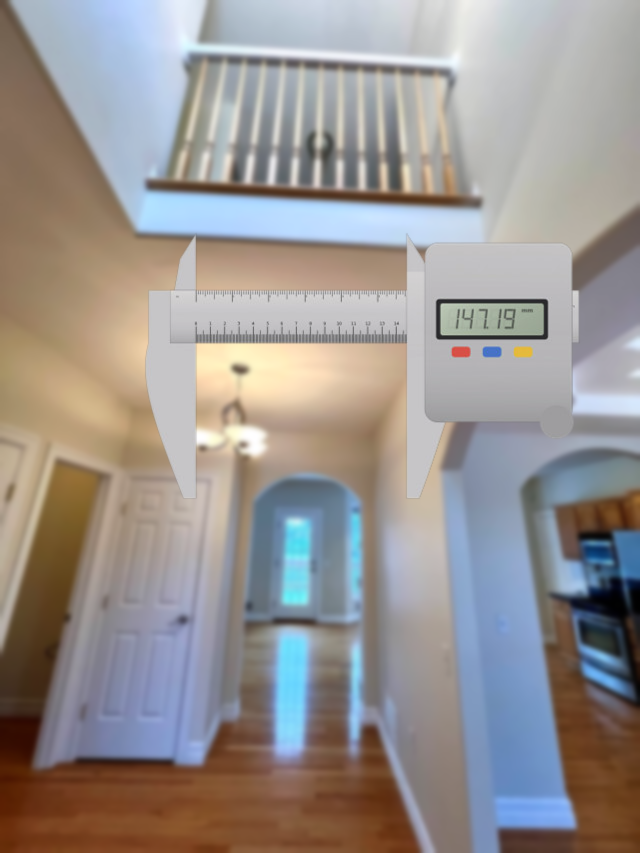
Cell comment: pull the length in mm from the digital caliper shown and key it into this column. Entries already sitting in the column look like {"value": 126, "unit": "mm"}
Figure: {"value": 147.19, "unit": "mm"}
